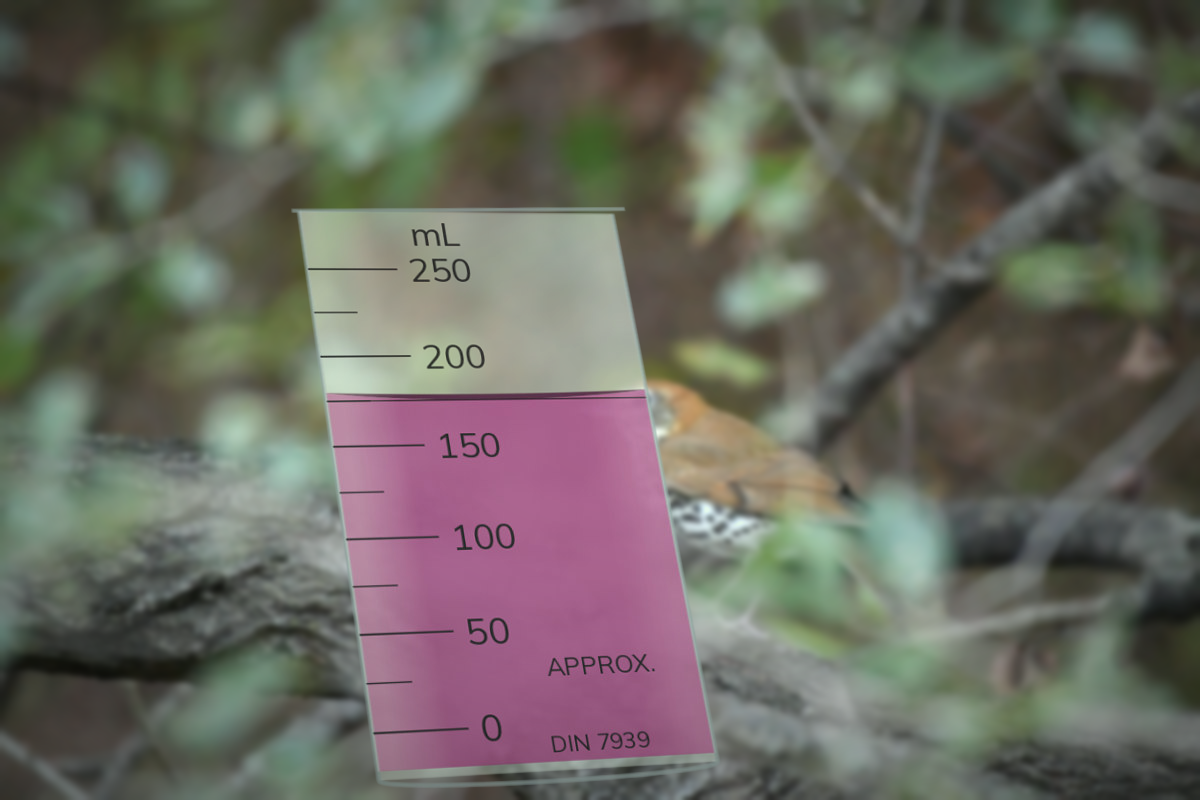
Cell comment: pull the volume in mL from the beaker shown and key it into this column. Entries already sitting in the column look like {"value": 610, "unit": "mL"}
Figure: {"value": 175, "unit": "mL"}
